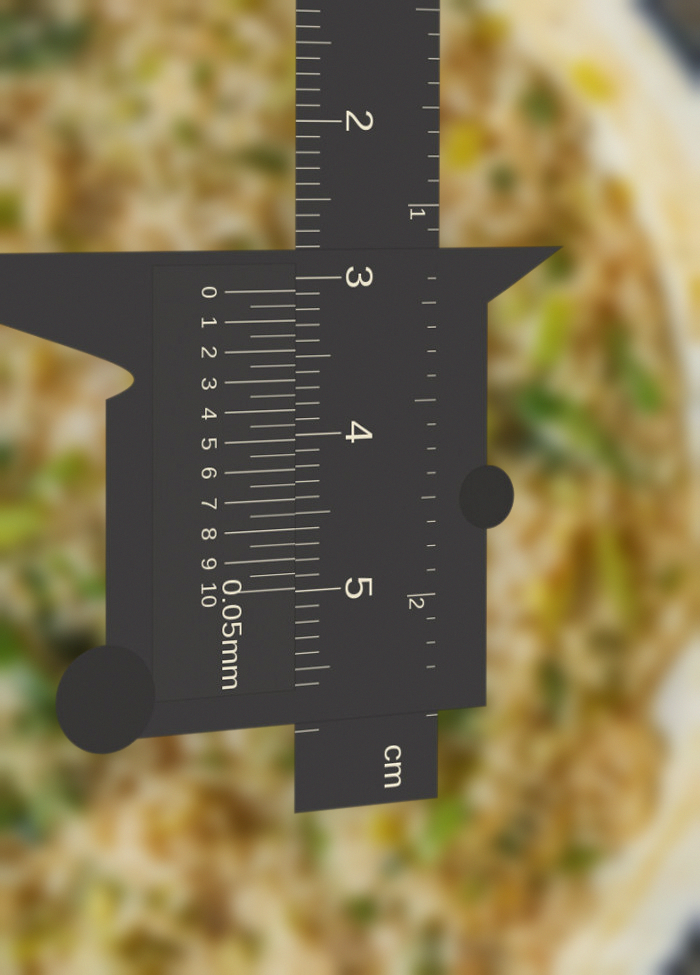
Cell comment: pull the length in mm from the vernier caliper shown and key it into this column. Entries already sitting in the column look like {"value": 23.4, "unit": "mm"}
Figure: {"value": 30.8, "unit": "mm"}
